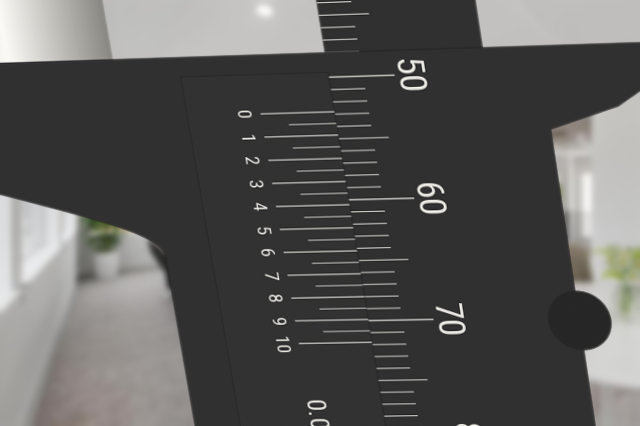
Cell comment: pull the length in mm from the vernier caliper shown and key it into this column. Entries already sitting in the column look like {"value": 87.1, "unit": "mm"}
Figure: {"value": 52.8, "unit": "mm"}
